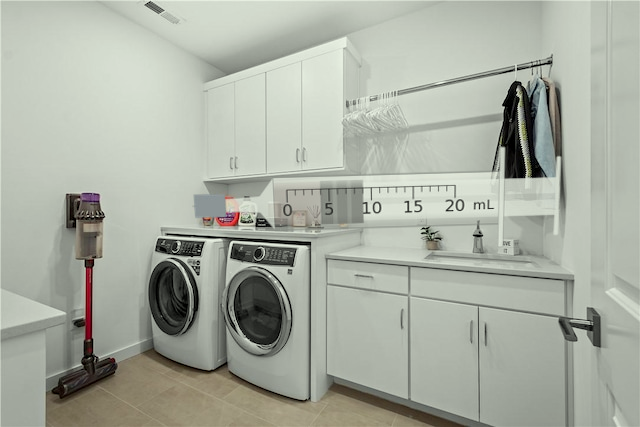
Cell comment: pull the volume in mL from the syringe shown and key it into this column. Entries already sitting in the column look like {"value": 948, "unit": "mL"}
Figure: {"value": 4, "unit": "mL"}
